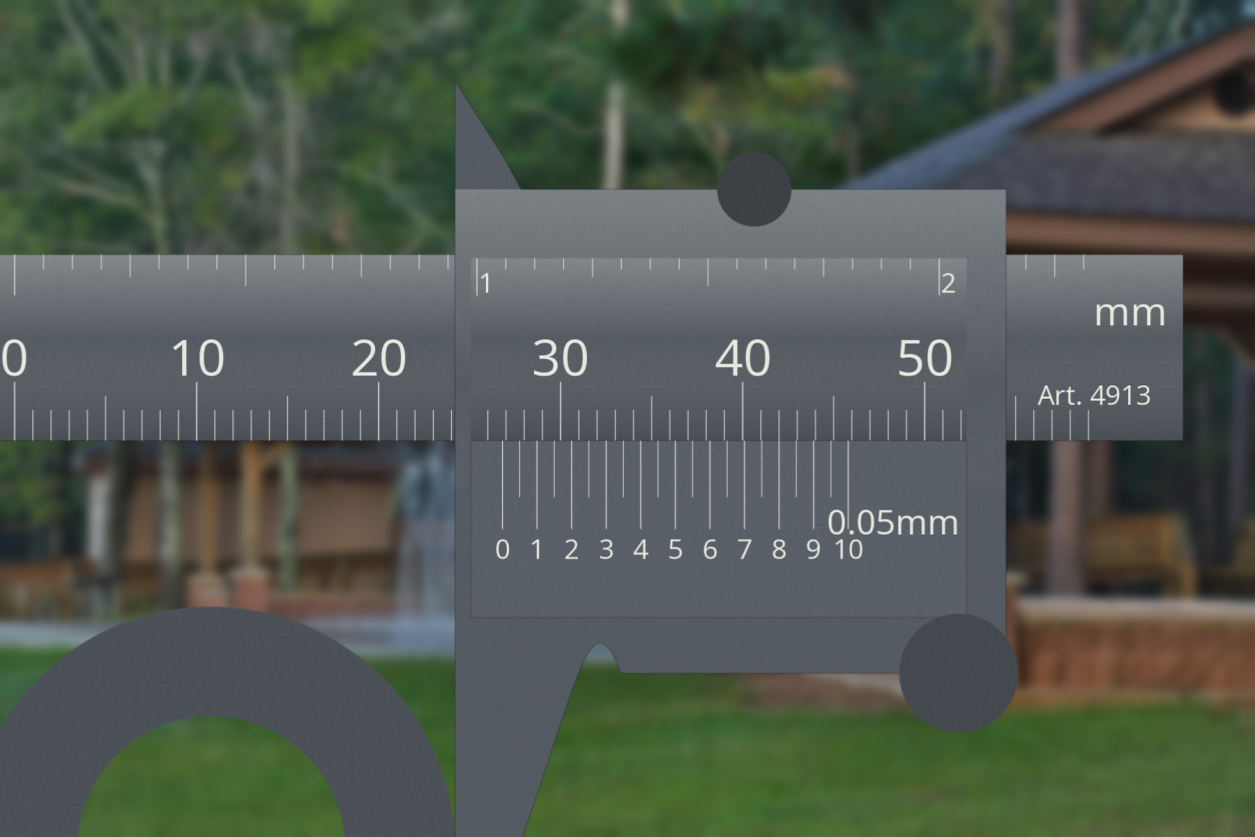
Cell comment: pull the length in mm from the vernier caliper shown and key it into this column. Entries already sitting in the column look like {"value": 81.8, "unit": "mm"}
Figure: {"value": 26.8, "unit": "mm"}
